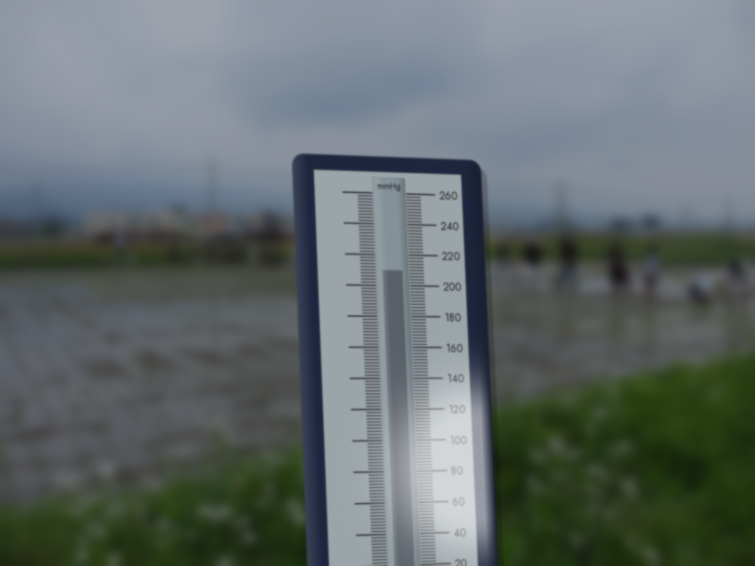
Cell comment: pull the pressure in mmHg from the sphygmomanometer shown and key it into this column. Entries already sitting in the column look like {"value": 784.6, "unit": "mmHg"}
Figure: {"value": 210, "unit": "mmHg"}
